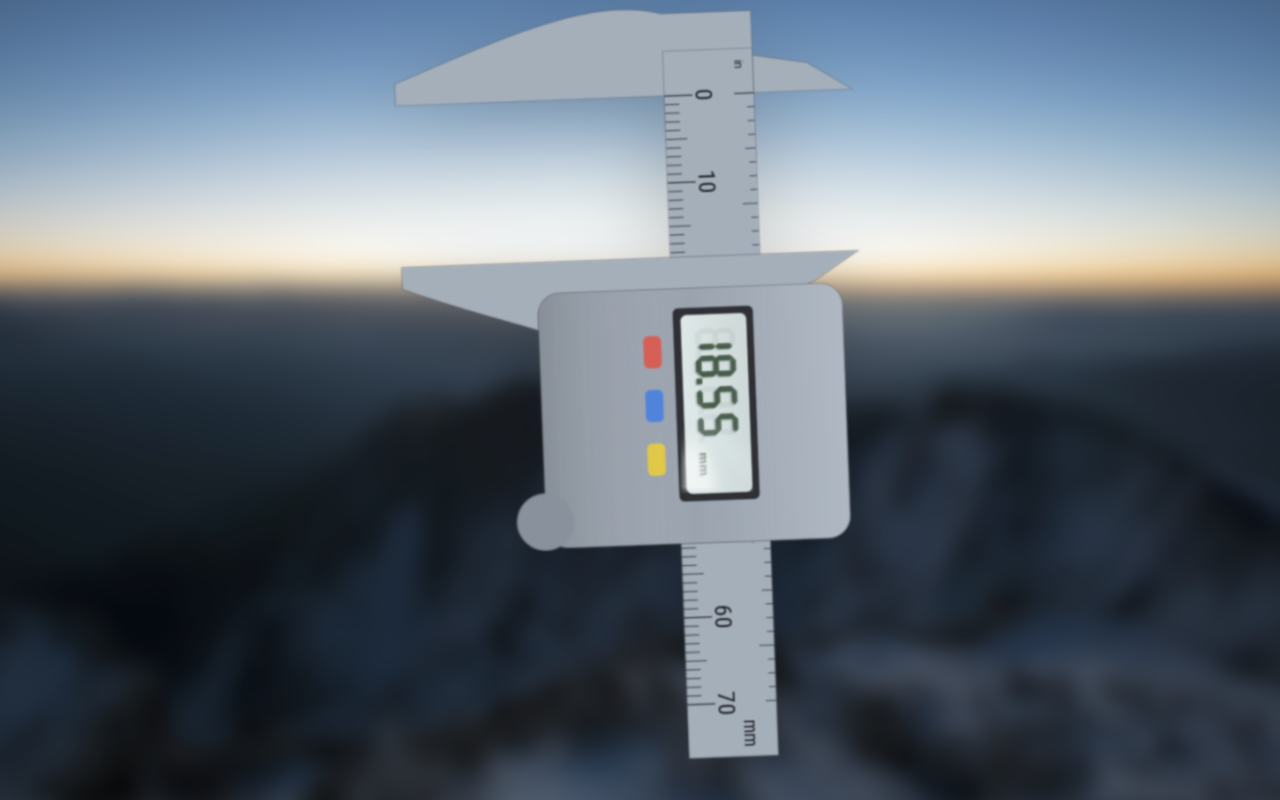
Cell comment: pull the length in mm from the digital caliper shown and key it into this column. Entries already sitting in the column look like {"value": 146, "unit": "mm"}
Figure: {"value": 18.55, "unit": "mm"}
